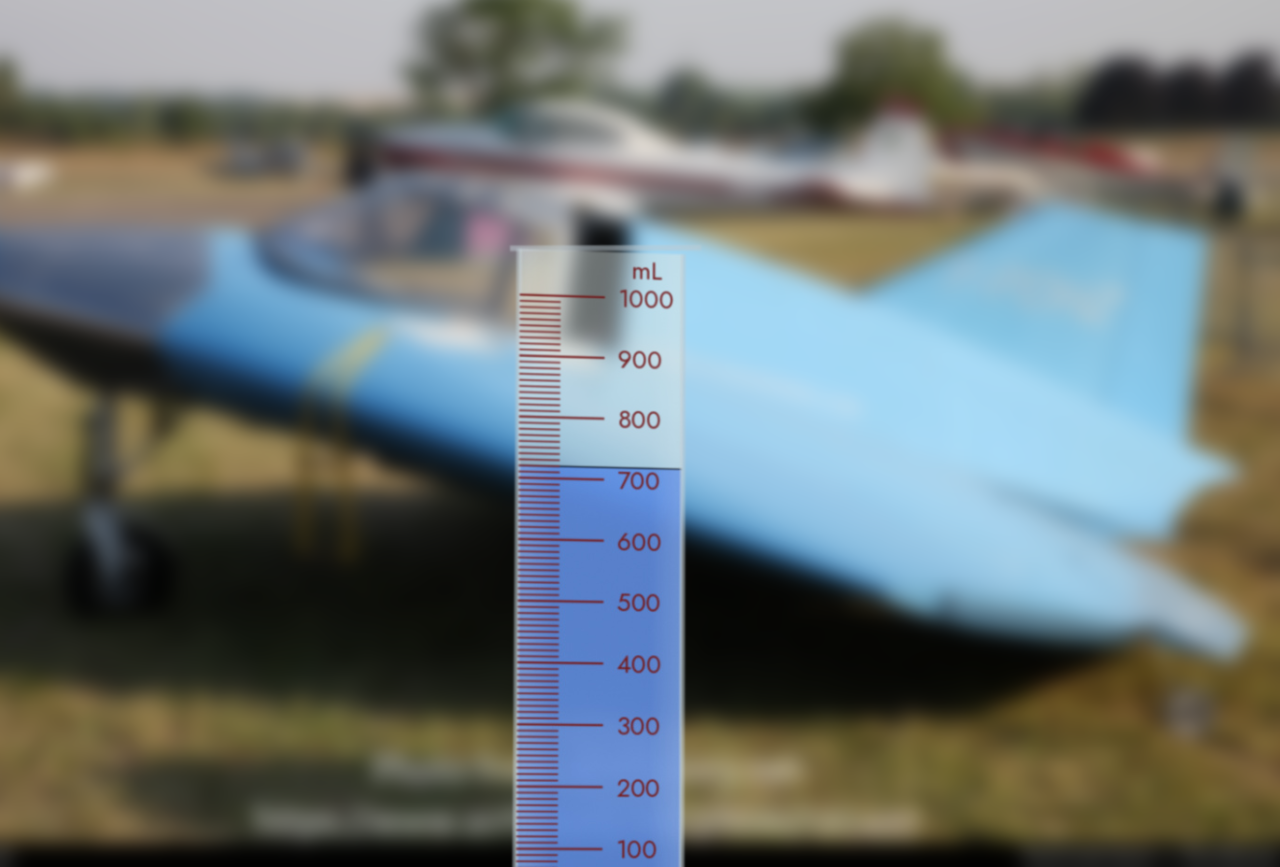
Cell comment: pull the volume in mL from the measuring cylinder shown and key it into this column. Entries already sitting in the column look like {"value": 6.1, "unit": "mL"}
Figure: {"value": 720, "unit": "mL"}
